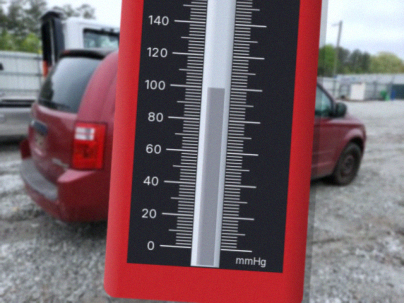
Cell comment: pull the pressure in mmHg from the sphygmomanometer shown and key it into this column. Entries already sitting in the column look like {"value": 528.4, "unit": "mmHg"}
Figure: {"value": 100, "unit": "mmHg"}
